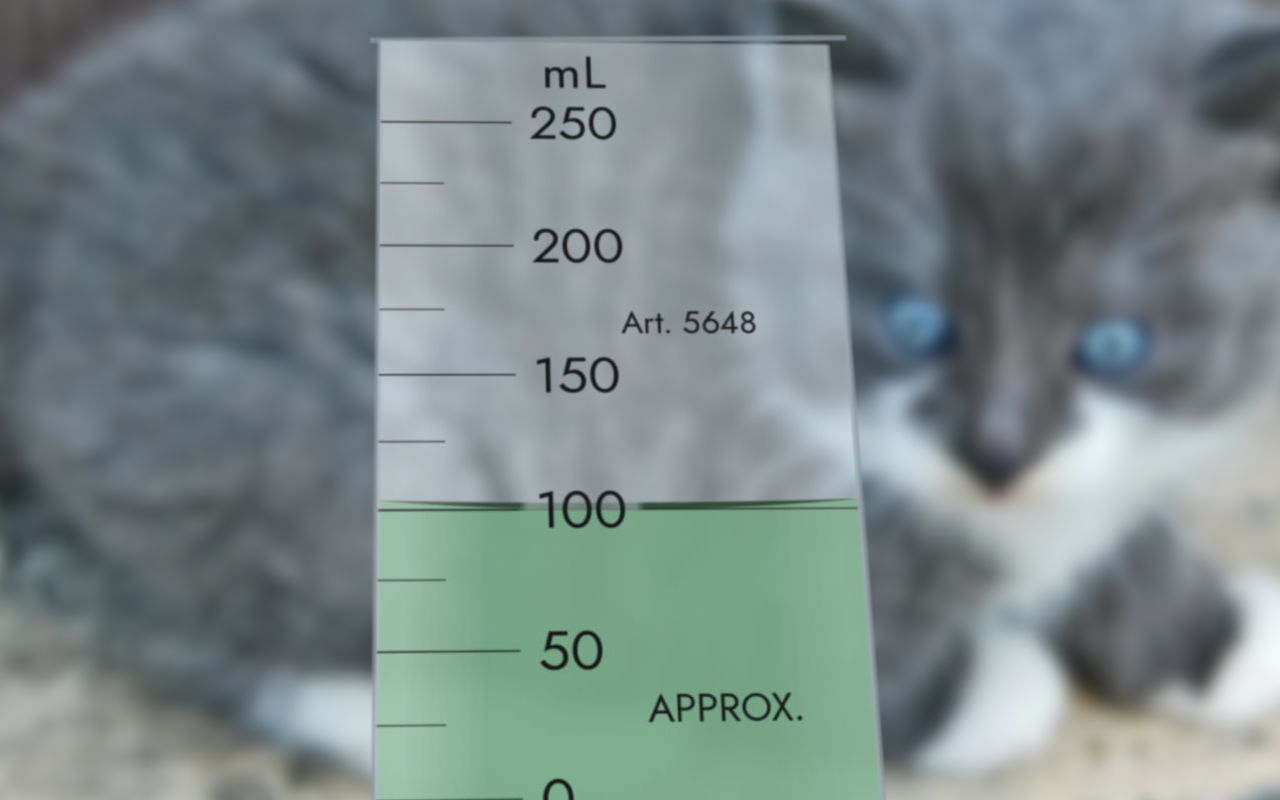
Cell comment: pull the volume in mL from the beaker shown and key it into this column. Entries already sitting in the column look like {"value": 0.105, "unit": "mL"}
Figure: {"value": 100, "unit": "mL"}
